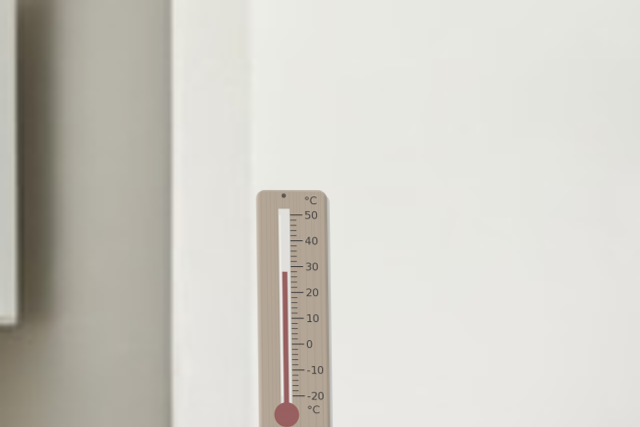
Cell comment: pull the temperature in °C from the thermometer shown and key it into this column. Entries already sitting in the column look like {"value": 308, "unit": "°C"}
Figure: {"value": 28, "unit": "°C"}
